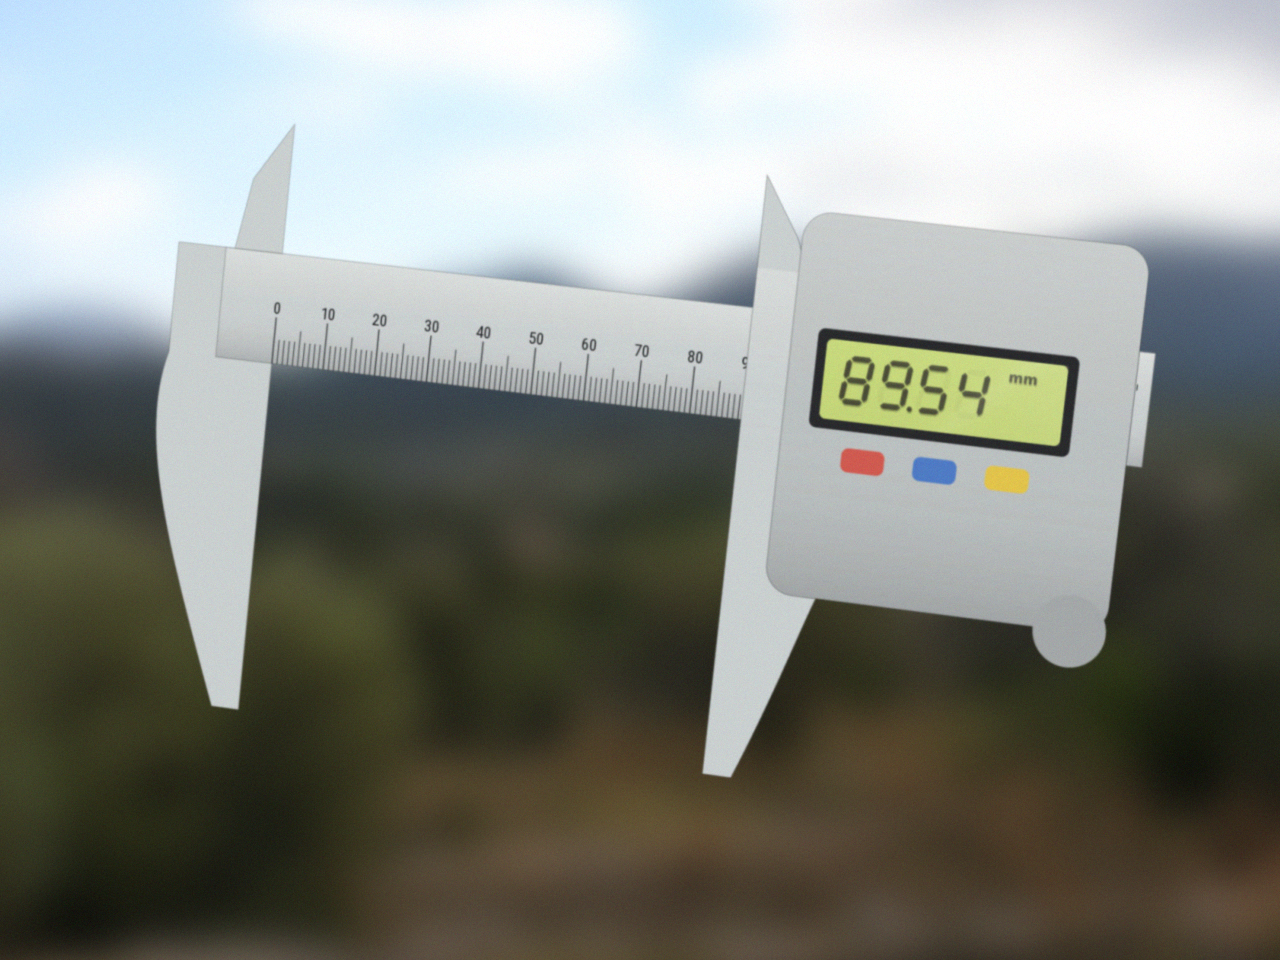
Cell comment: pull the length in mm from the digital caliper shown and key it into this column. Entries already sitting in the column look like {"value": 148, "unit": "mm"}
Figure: {"value": 89.54, "unit": "mm"}
